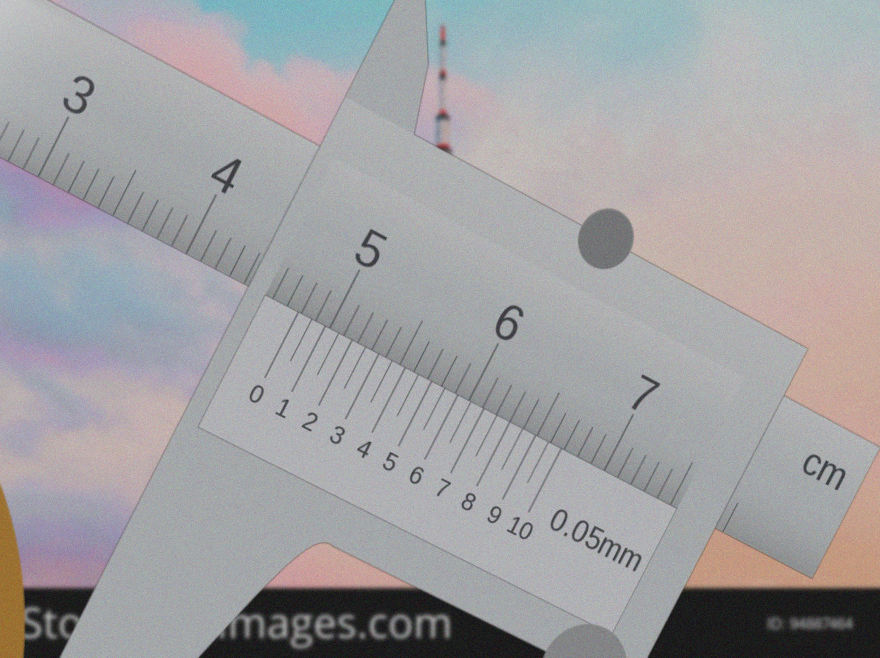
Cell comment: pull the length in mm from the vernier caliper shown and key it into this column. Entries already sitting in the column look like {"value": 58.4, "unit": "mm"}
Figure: {"value": 47.8, "unit": "mm"}
